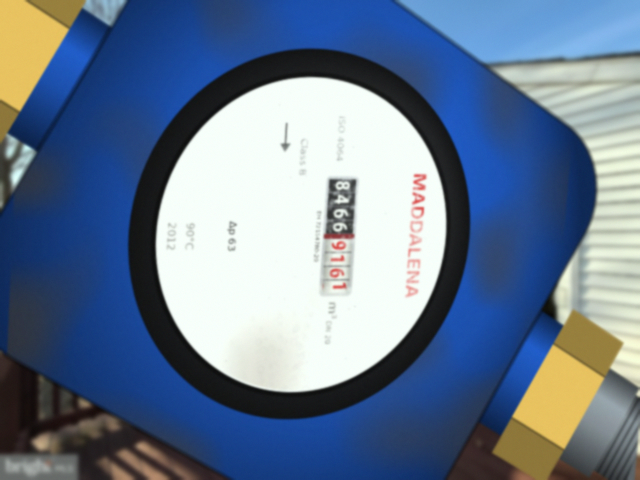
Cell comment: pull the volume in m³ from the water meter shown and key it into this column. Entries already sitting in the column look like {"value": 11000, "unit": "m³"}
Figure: {"value": 8466.9161, "unit": "m³"}
